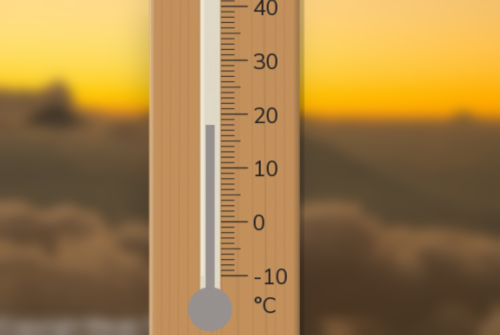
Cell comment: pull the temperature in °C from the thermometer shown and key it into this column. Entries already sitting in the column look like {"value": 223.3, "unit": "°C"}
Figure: {"value": 18, "unit": "°C"}
